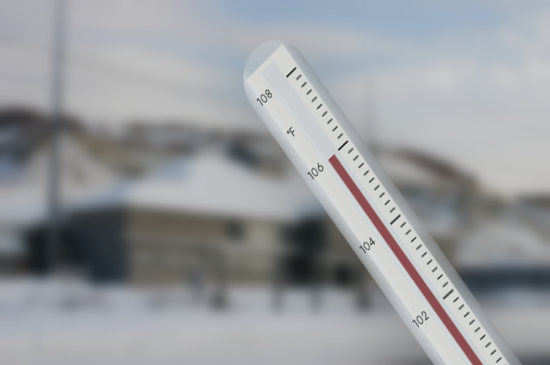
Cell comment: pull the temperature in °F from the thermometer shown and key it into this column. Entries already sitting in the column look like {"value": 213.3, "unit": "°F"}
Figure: {"value": 106, "unit": "°F"}
